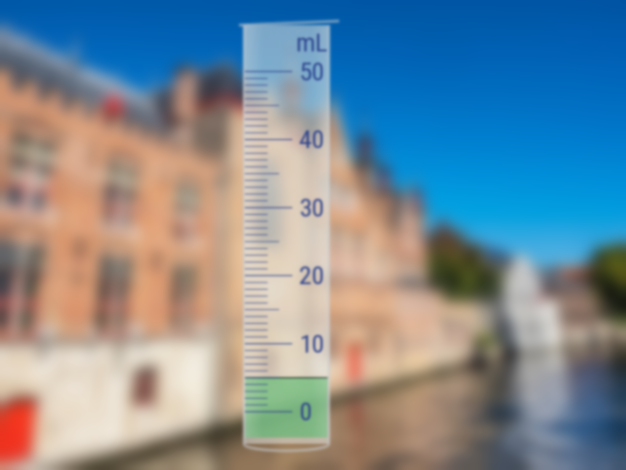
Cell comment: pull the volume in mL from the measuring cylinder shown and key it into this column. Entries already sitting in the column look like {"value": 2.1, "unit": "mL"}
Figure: {"value": 5, "unit": "mL"}
